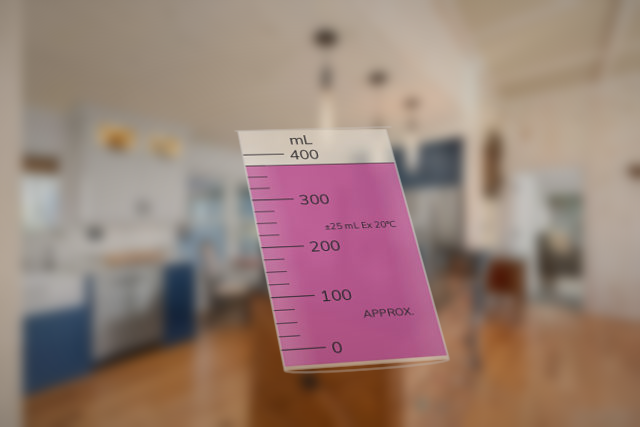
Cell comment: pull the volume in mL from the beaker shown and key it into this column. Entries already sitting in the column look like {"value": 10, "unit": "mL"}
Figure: {"value": 375, "unit": "mL"}
